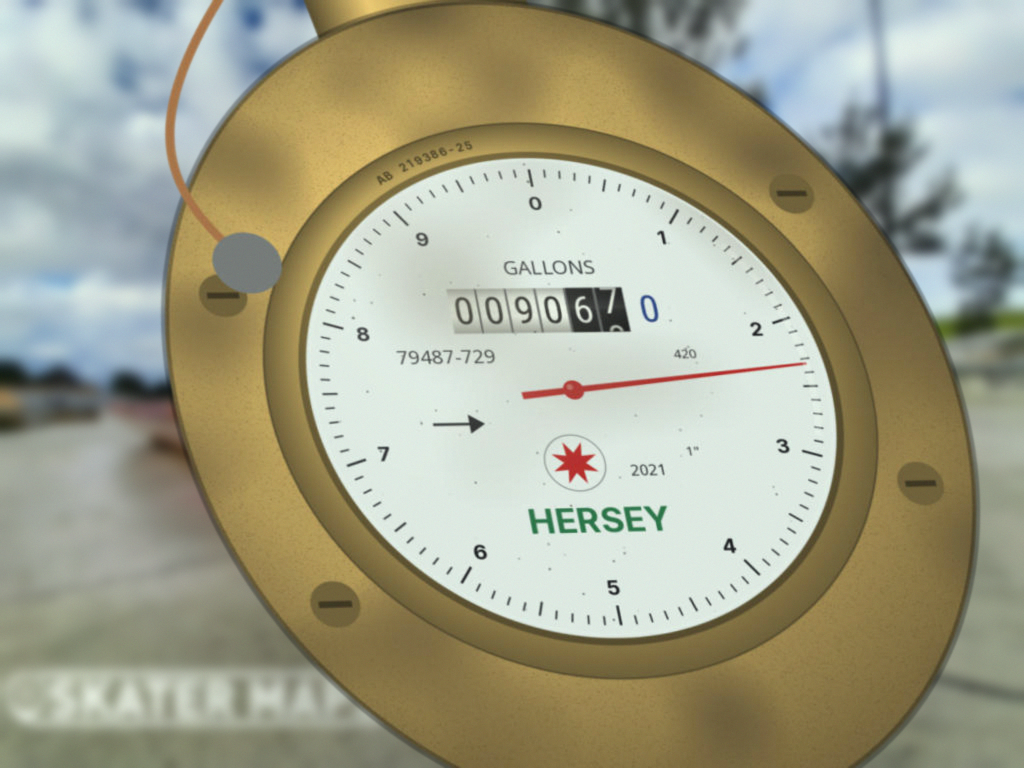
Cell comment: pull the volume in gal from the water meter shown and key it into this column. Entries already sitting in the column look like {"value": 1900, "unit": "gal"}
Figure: {"value": 90672.3, "unit": "gal"}
